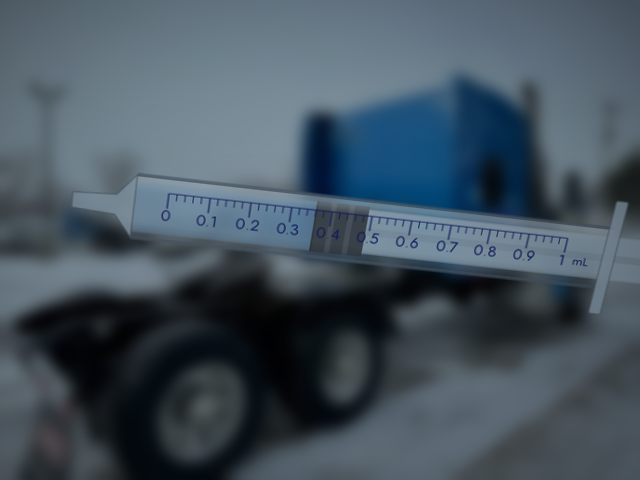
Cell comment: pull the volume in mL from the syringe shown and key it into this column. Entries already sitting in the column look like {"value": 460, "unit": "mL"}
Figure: {"value": 0.36, "unit": "mL"}
